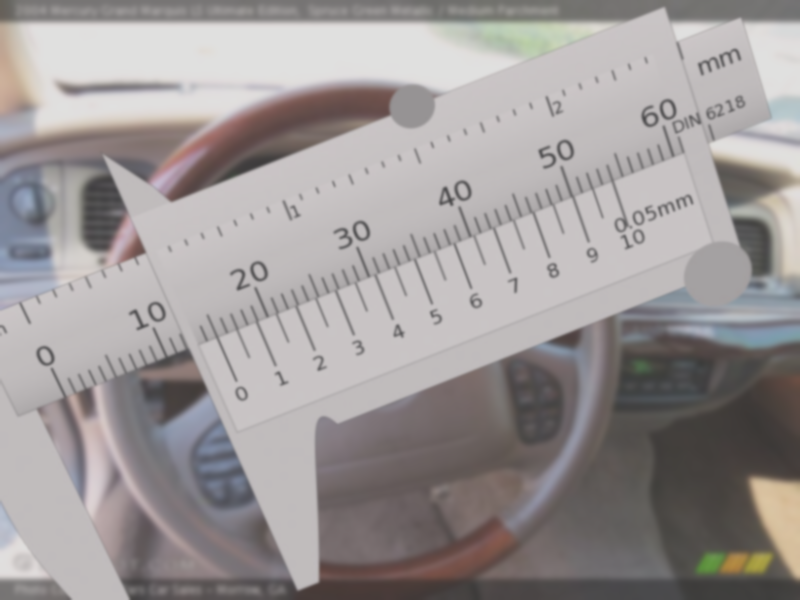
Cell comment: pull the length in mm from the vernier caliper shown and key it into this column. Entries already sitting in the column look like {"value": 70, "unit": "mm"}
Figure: {"value": 15.0, "unit": "mm"}
